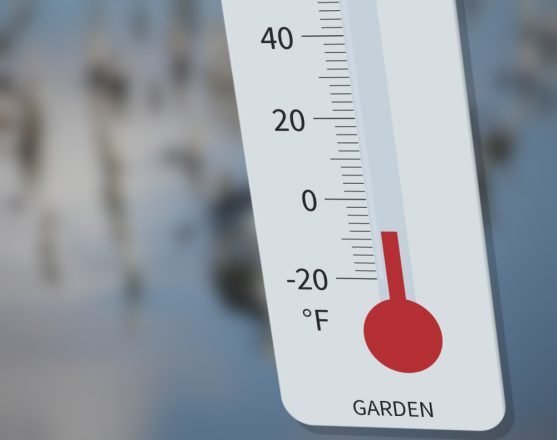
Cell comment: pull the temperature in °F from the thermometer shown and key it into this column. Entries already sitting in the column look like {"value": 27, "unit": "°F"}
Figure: {"value": -8, "unit": "°F"}
